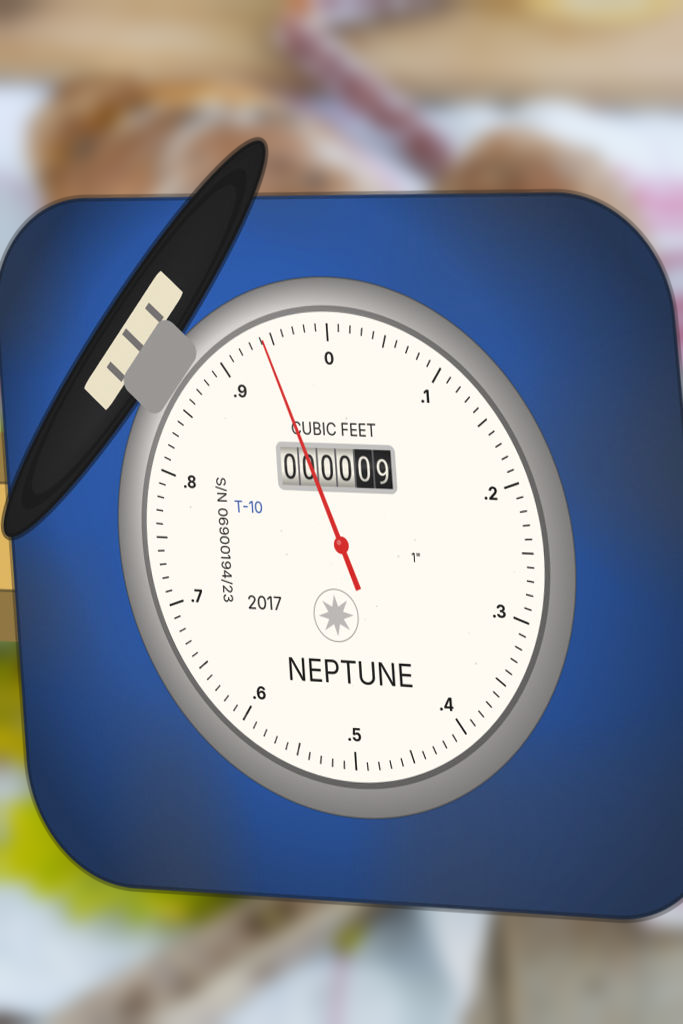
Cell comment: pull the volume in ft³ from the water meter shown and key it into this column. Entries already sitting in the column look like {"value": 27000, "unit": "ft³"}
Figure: {"value": 8.94, "unit": "ft³"}
